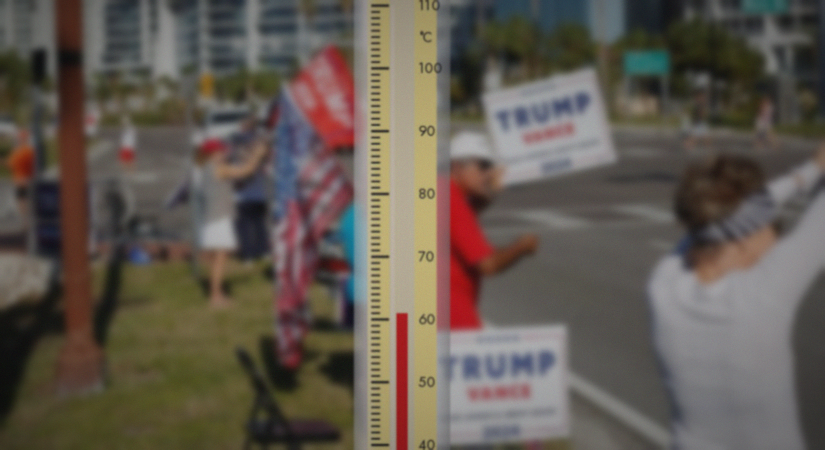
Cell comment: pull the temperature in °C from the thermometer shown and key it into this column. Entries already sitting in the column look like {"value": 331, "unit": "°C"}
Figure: {"value": 61, "unit": "°C"}
